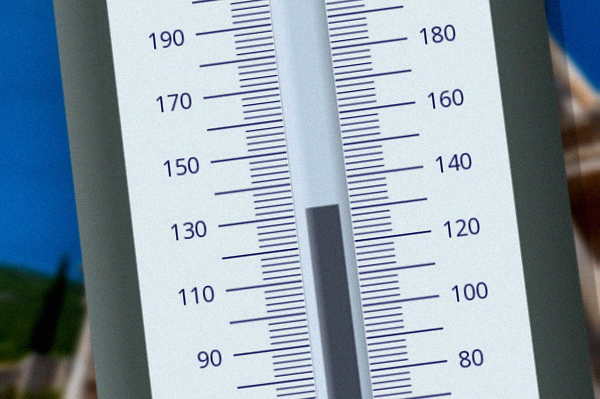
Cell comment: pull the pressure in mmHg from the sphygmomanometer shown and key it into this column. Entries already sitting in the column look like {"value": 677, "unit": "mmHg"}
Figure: {"value": 132, "unit": "mmHg"}
